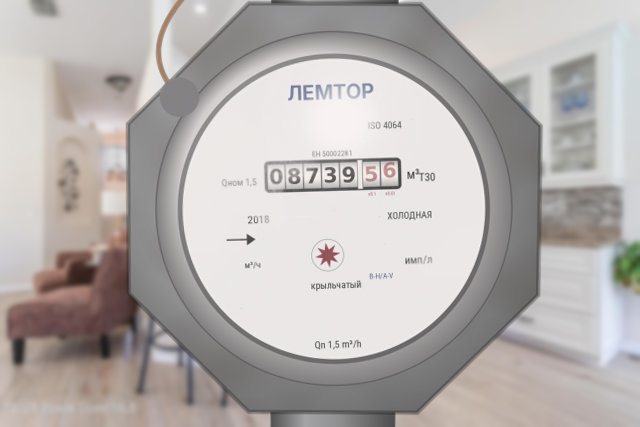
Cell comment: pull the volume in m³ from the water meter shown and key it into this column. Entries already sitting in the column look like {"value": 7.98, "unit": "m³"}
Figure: {"value": 8739.56, "unit": "m³"}
